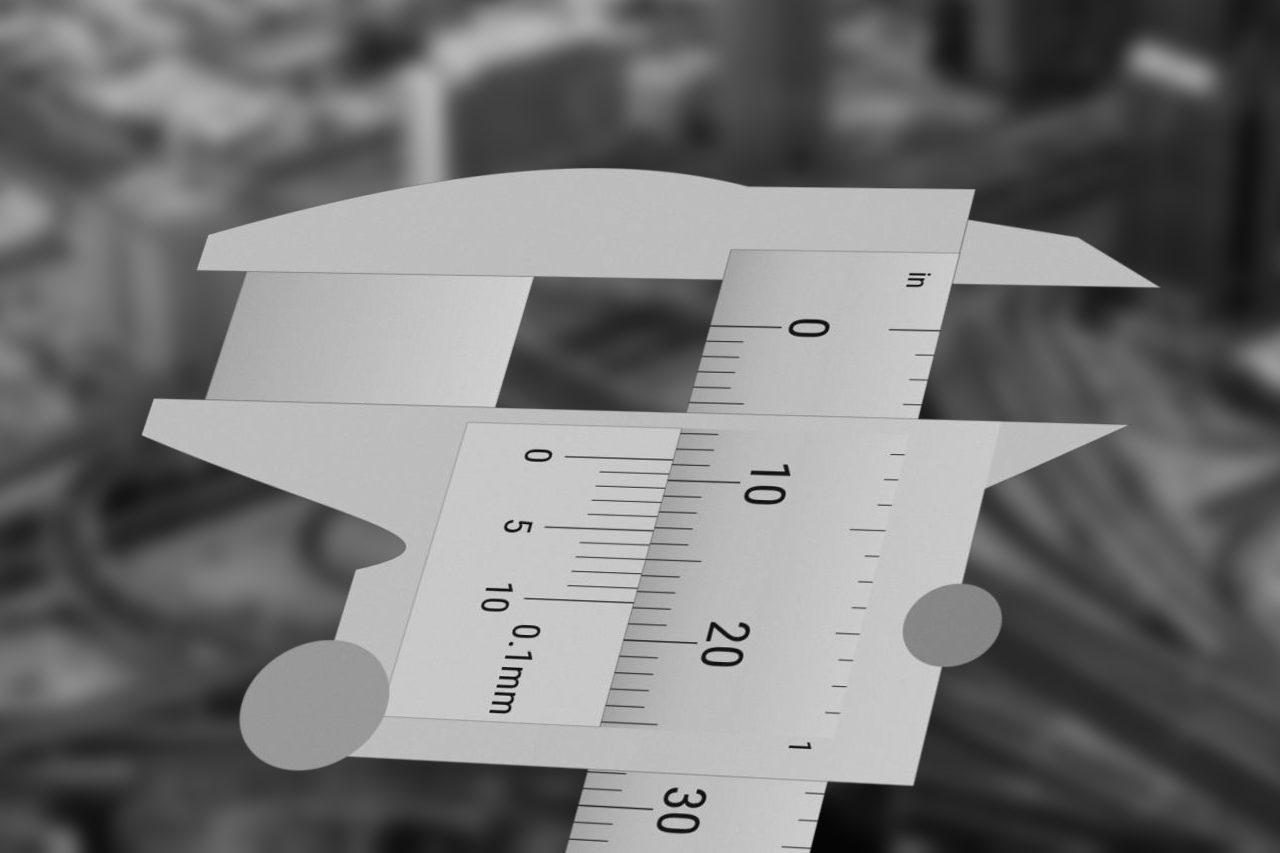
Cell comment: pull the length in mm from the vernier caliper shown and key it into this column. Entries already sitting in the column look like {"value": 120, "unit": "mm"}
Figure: {"value": 8.7, "unit": "mm"}
